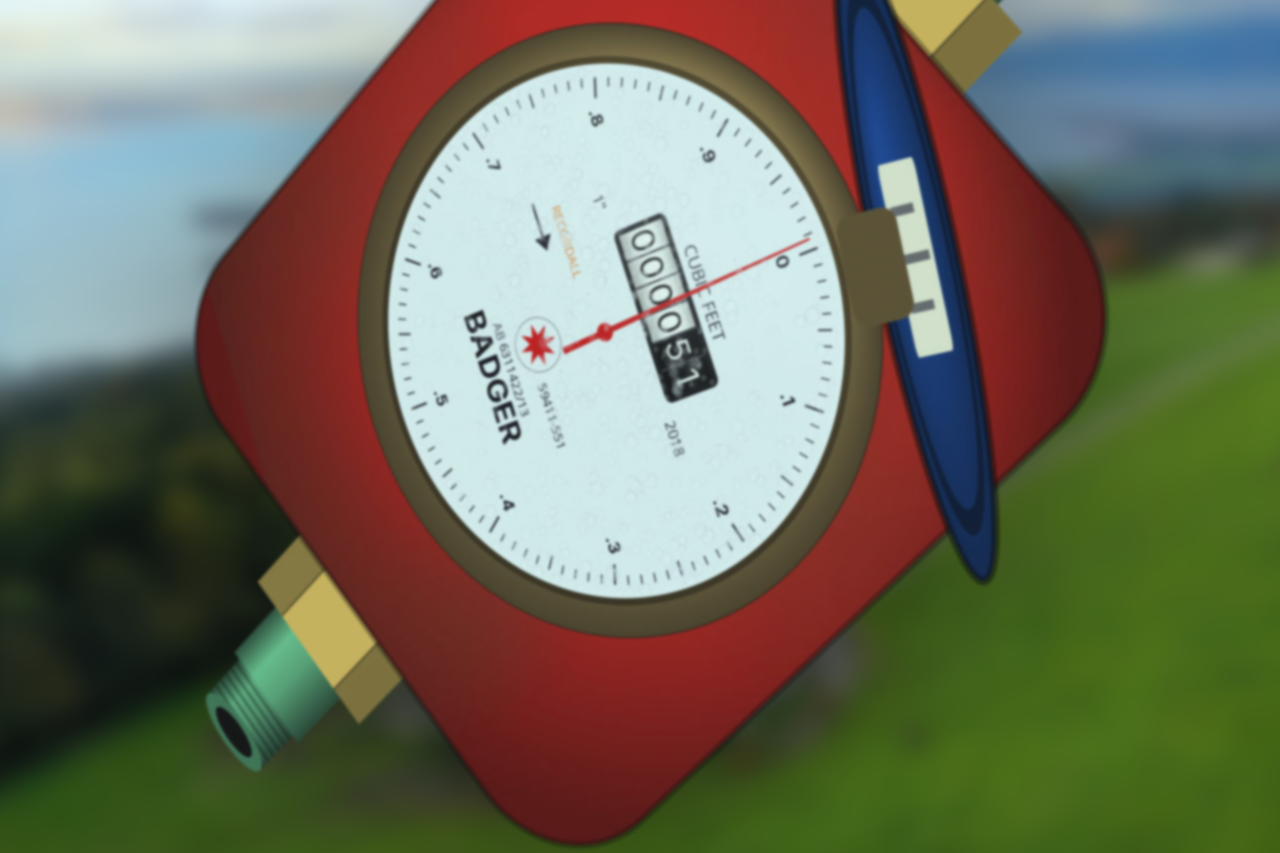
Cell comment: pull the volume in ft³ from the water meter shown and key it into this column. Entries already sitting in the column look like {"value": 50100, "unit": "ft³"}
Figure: {"value": 50.99, "unit": "ft³"}
